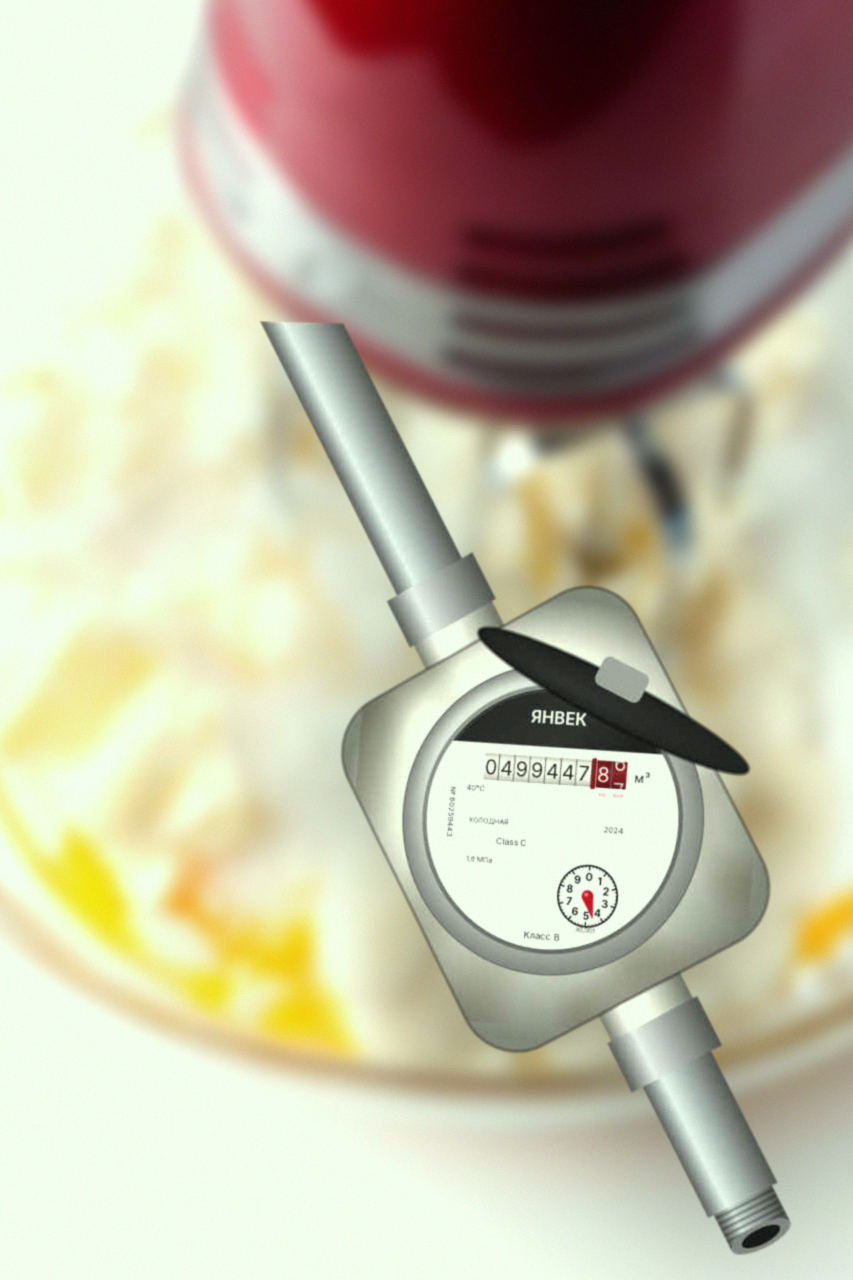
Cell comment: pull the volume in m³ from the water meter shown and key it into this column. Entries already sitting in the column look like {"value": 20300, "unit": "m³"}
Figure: {"value": 499447.864, "unit": "m³"}
